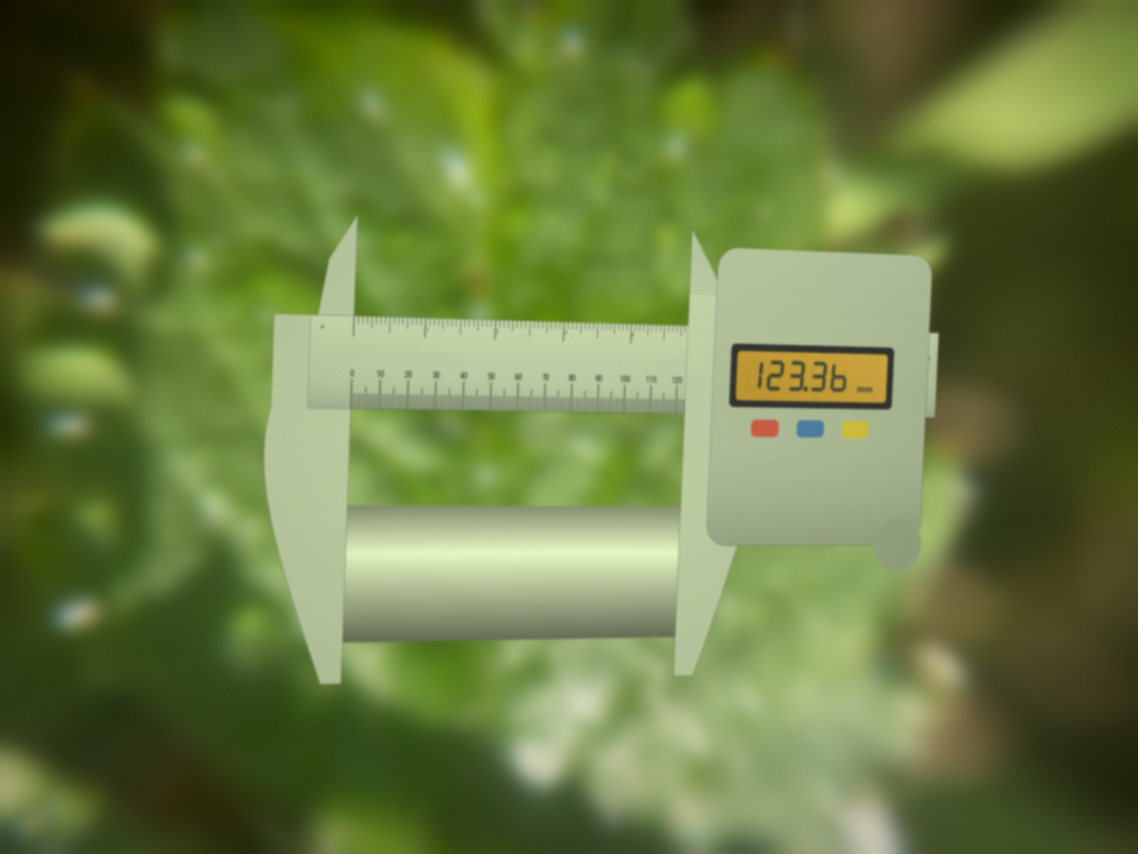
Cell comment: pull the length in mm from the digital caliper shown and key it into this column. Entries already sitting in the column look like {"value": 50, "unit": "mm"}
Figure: {"value": 123.36, "unit": "mm"}
